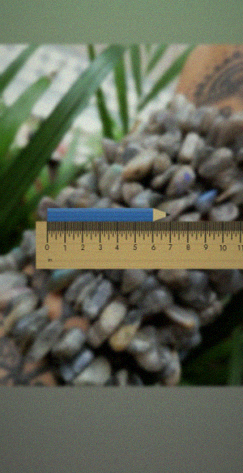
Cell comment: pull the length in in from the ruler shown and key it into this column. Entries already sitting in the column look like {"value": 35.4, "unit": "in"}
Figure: {"value": 7, "unit": "in"}
